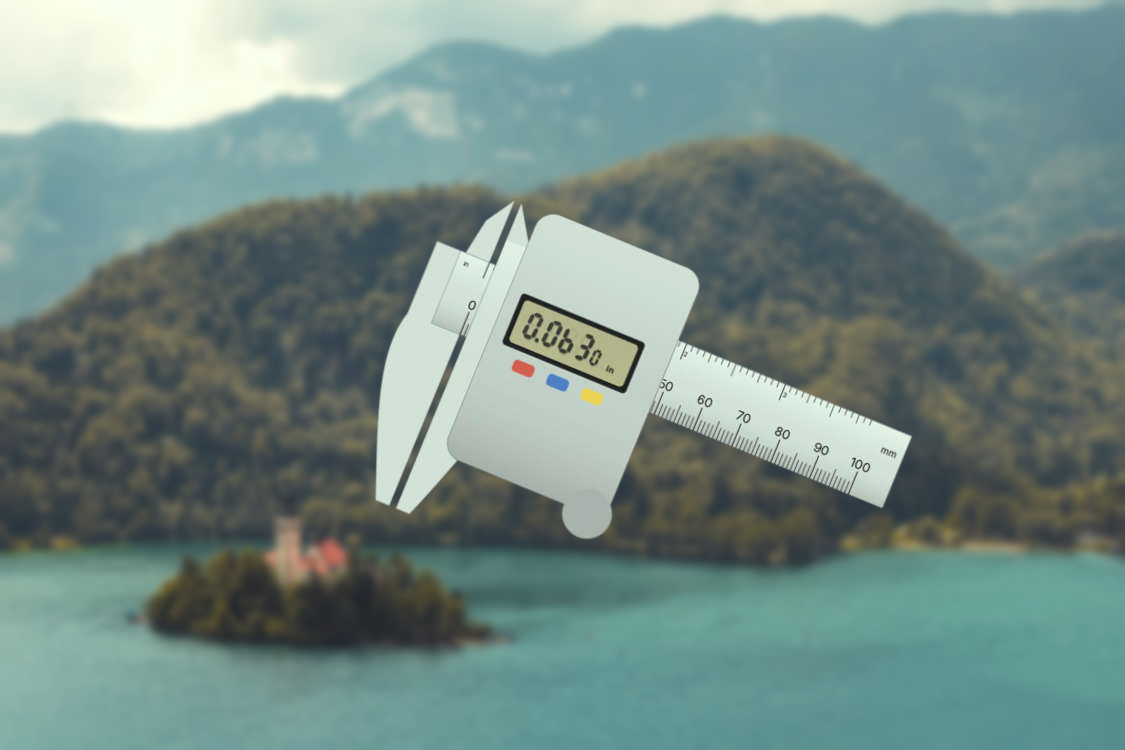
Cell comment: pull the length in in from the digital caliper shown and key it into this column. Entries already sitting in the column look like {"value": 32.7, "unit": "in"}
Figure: {"value": 0.0630, "unit": "in"}
